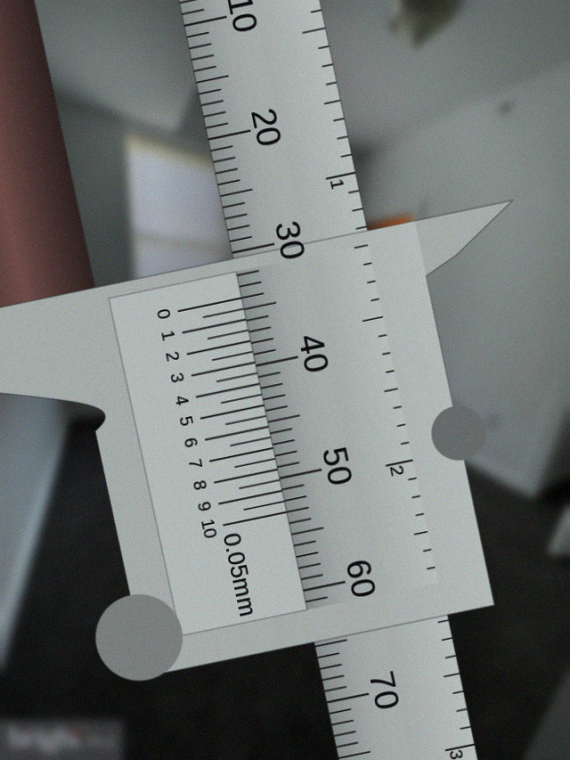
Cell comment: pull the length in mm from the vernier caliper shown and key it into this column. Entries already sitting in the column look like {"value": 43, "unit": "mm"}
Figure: {"value": 34.0, "unit": "mm"}
